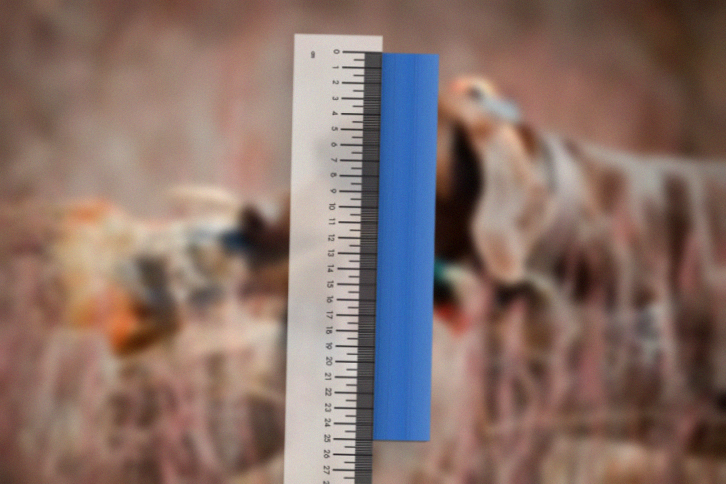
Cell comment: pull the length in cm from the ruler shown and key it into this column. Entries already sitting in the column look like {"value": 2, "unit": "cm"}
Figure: {"value": 25, "unit": "cm"}
